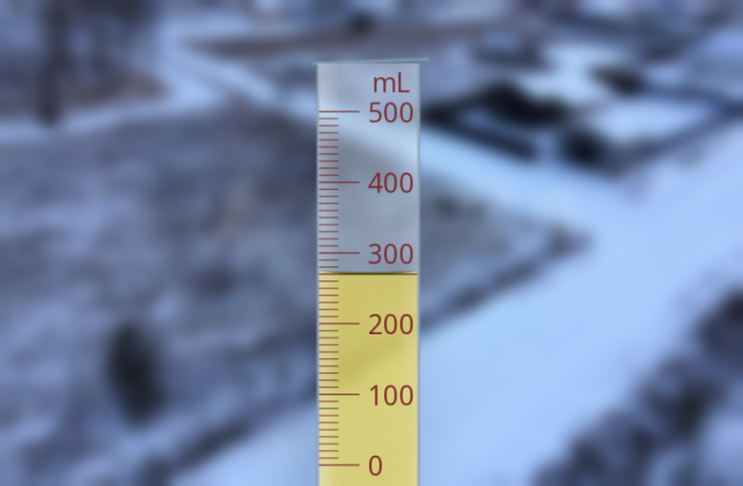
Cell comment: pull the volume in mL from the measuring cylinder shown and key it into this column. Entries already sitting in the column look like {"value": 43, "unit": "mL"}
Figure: {"value": 270, "unit": "mL"}
